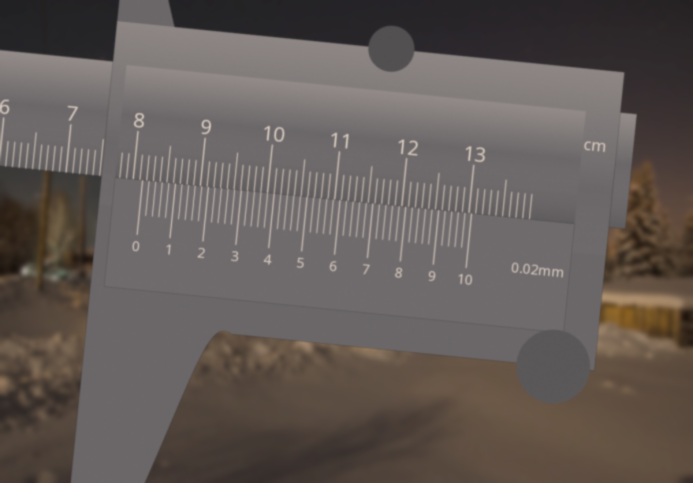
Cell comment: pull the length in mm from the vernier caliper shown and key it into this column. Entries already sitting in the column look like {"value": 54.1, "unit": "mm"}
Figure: {"value": 81.4, "unit": "mm"}
